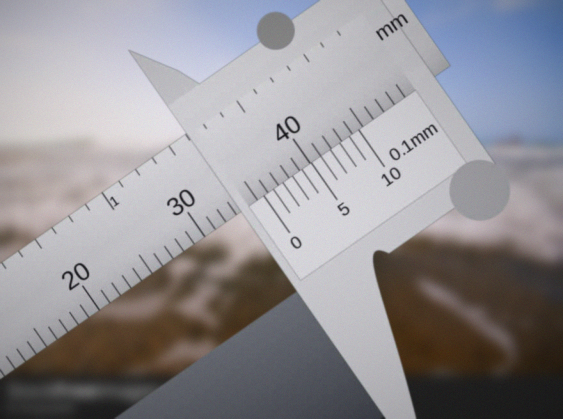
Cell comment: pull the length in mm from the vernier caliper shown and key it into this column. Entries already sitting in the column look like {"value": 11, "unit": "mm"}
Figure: {"value": 35.6, "unit": "mm"}
